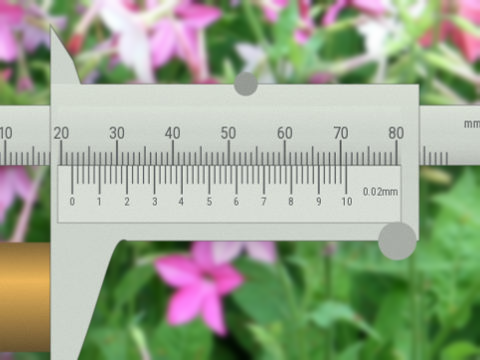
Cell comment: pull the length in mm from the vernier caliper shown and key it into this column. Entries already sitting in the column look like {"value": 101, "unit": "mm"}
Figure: {"value": 22.0, "unit": "mm"}
